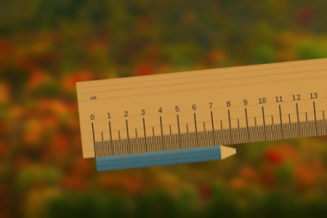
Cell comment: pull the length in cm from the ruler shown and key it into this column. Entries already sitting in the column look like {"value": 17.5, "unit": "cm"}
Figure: {"value": 8.5, "unit": "cm"}
